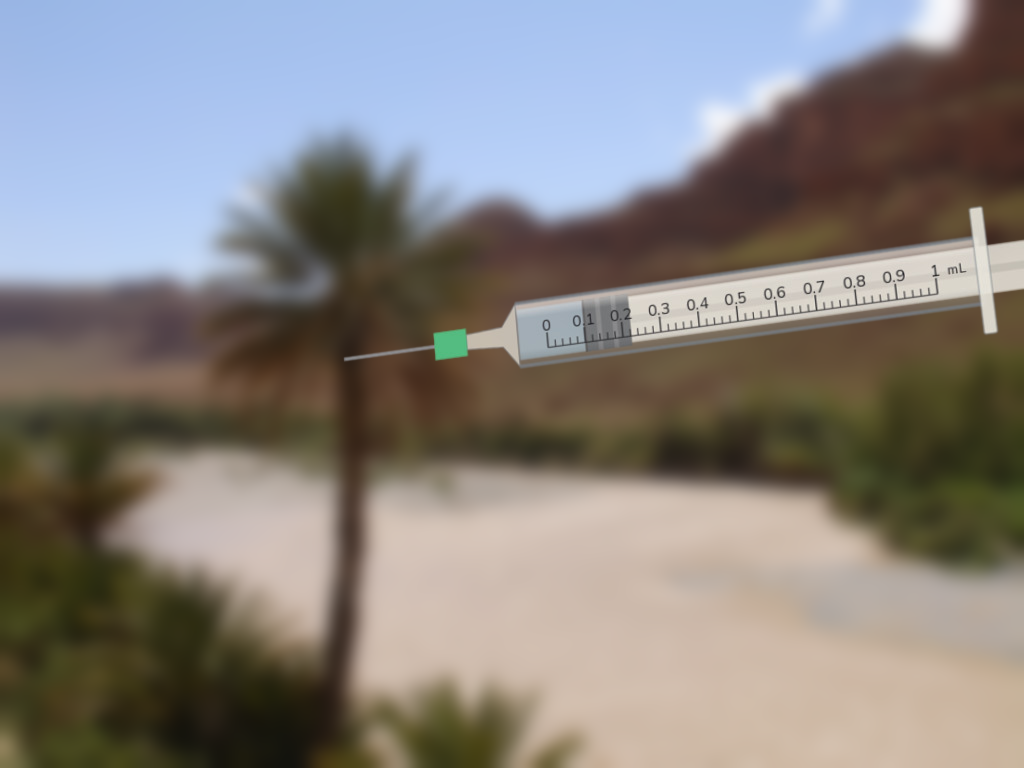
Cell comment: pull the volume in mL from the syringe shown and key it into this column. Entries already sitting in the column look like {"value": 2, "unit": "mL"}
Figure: {"value": 0.1, "unit": "mL"}
